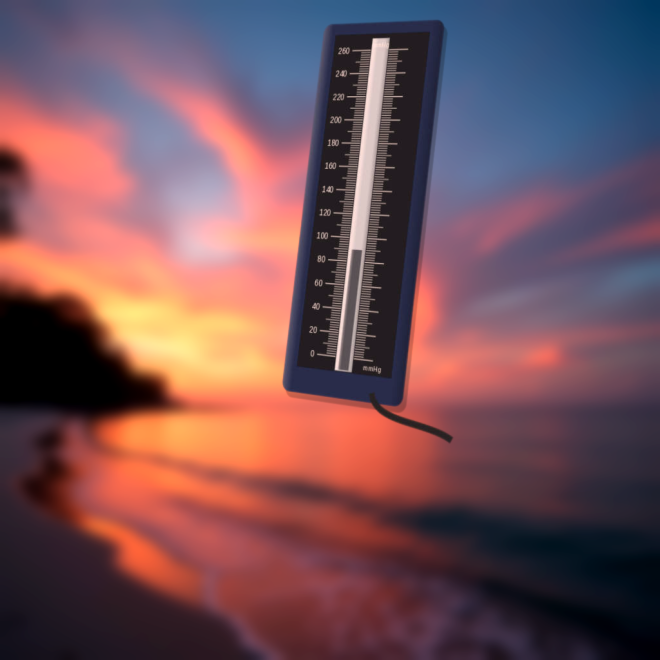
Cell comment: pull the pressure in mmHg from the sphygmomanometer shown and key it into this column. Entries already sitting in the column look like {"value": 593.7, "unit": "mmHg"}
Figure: {"value": 90, "unit": "mmHg"}
